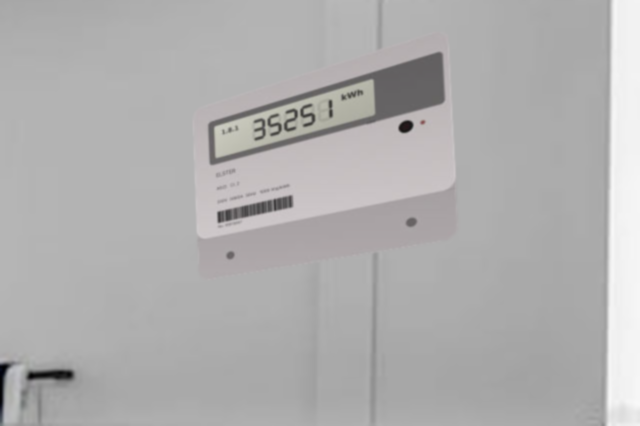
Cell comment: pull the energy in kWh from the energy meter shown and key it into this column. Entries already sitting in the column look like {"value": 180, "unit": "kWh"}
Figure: {"value": 35251, "unit": "kWh"}
